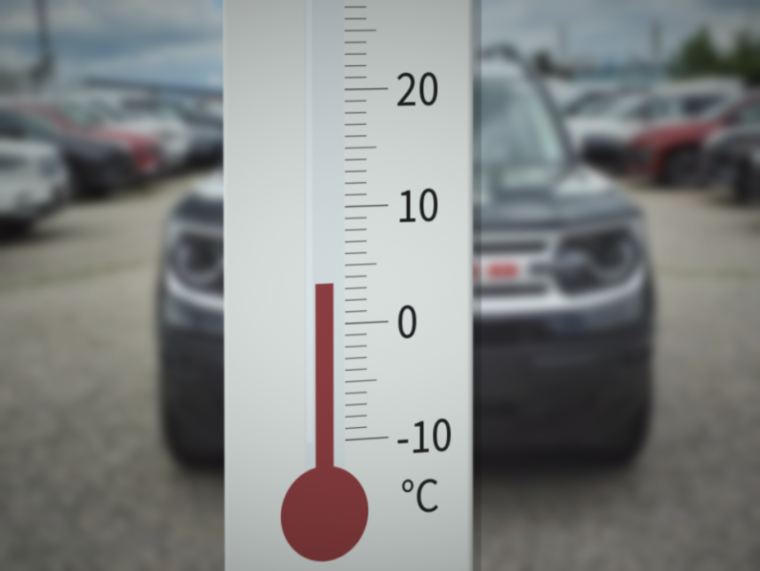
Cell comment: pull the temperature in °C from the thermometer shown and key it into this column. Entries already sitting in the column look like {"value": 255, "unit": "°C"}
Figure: {"value": 3.5, "unit": "°C"}
